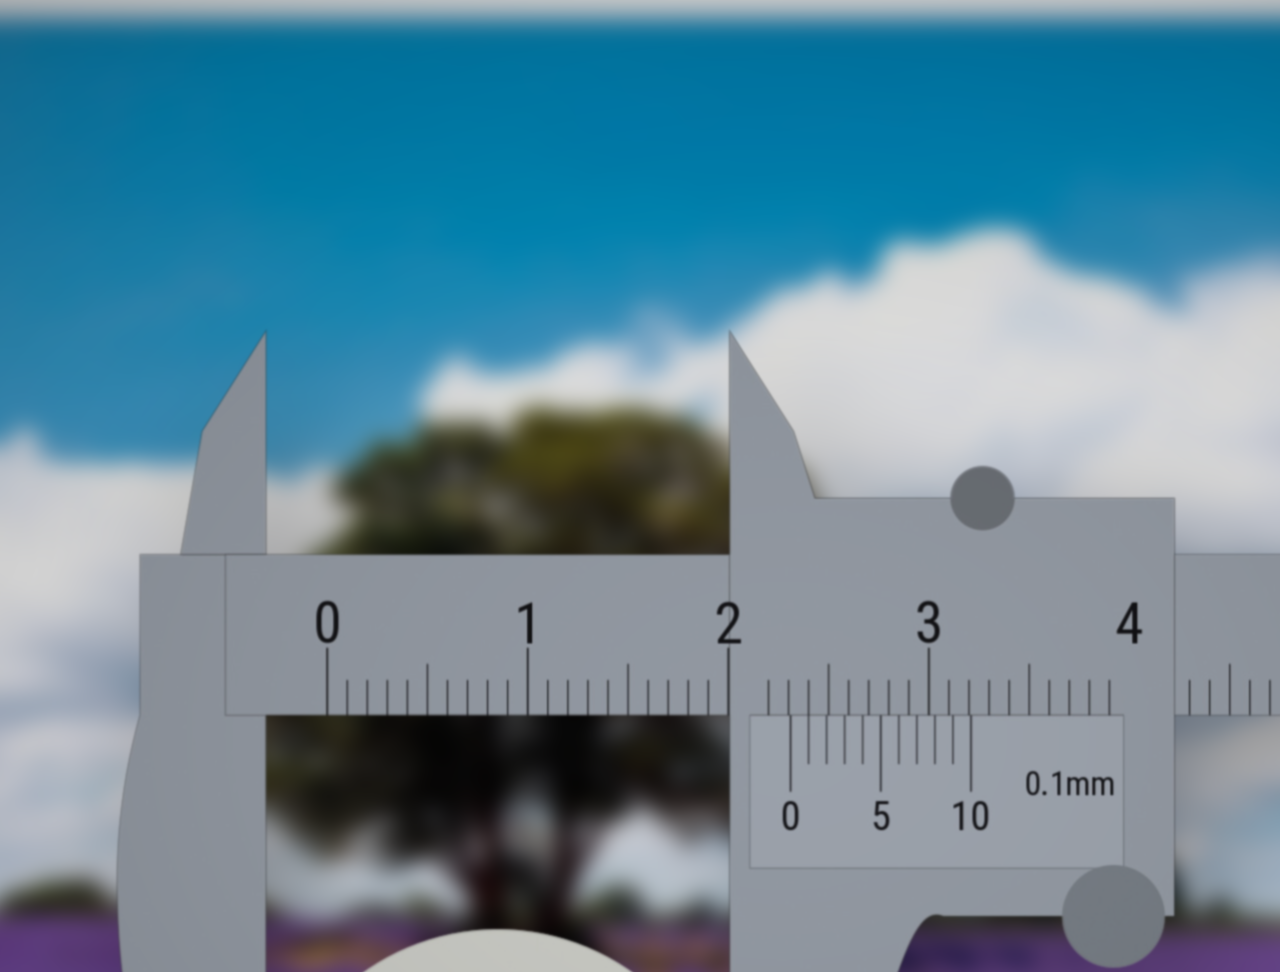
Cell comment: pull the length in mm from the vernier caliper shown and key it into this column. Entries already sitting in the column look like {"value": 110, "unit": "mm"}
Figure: {"value": 23.1, "unit": "mm"}
